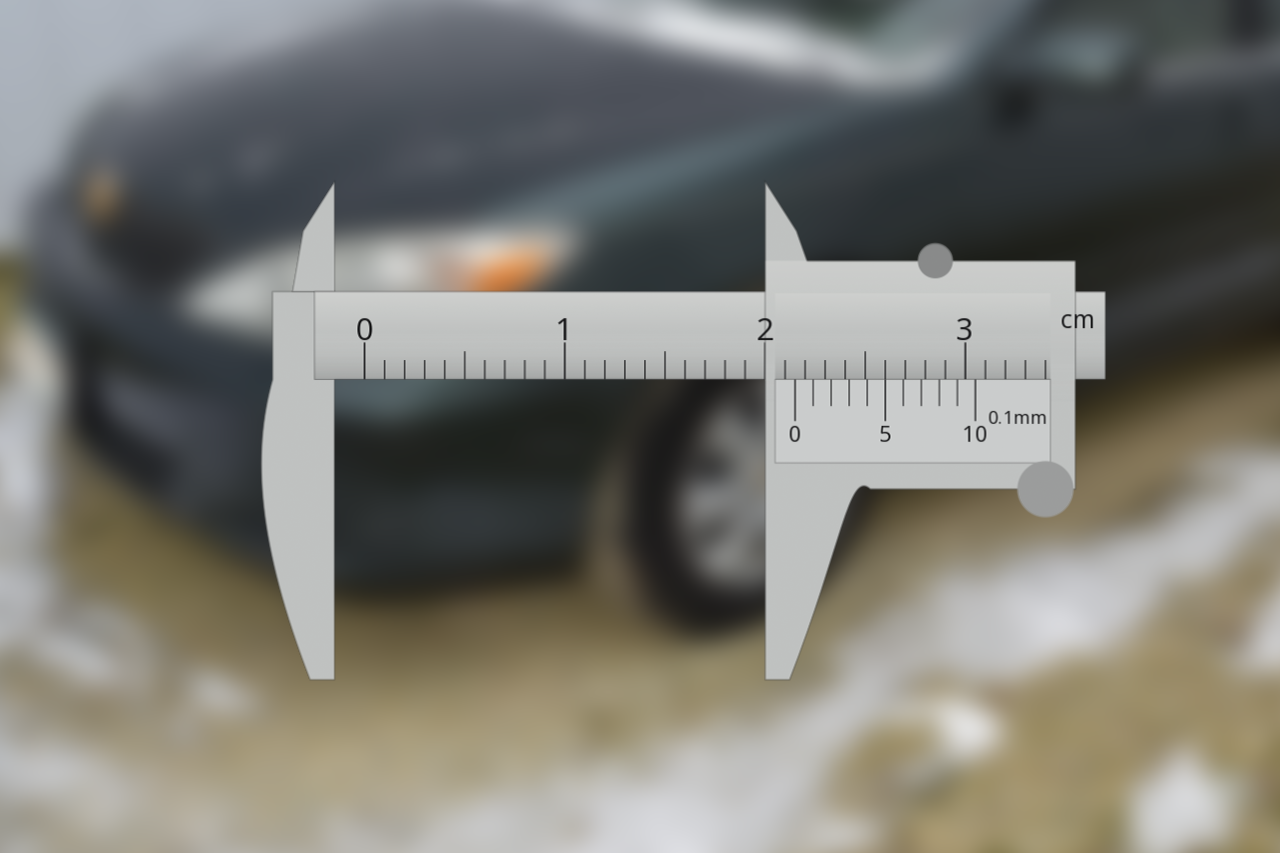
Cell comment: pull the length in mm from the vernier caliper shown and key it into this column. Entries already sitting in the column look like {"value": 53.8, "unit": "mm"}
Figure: {"value": 21.5, "unit": "mm"}
